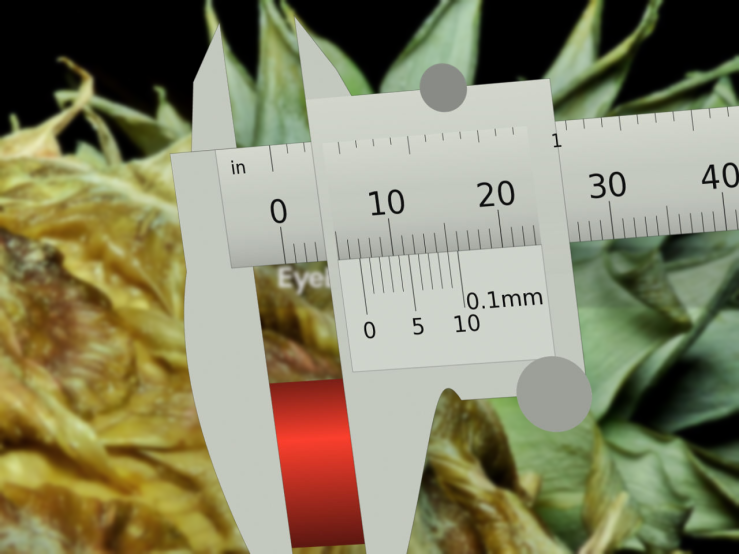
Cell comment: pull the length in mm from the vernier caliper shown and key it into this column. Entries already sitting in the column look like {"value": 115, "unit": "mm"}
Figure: {"value": 6.9, "unit": "mm"}
